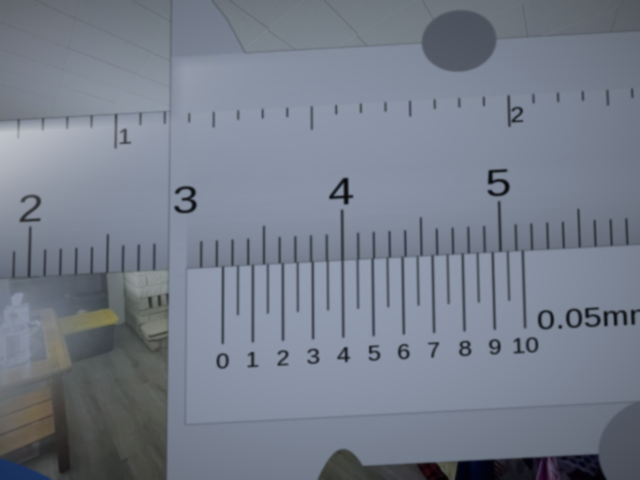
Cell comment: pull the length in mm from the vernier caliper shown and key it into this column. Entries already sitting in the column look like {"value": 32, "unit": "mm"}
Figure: {"value": 32.4, "unit": "mm"}
